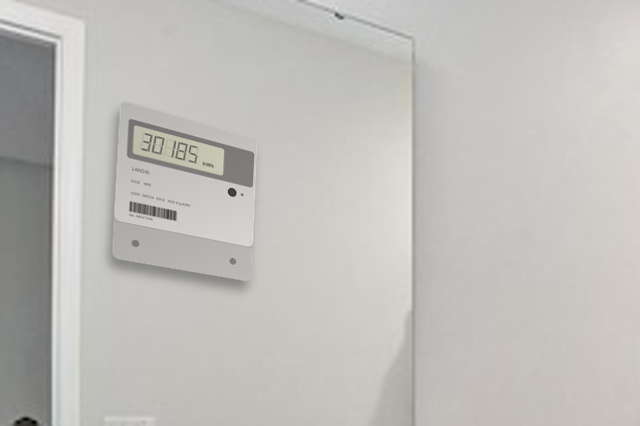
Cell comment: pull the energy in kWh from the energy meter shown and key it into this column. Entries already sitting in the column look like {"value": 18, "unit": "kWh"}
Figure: {"value": 30185, "unit": "kWh"}
